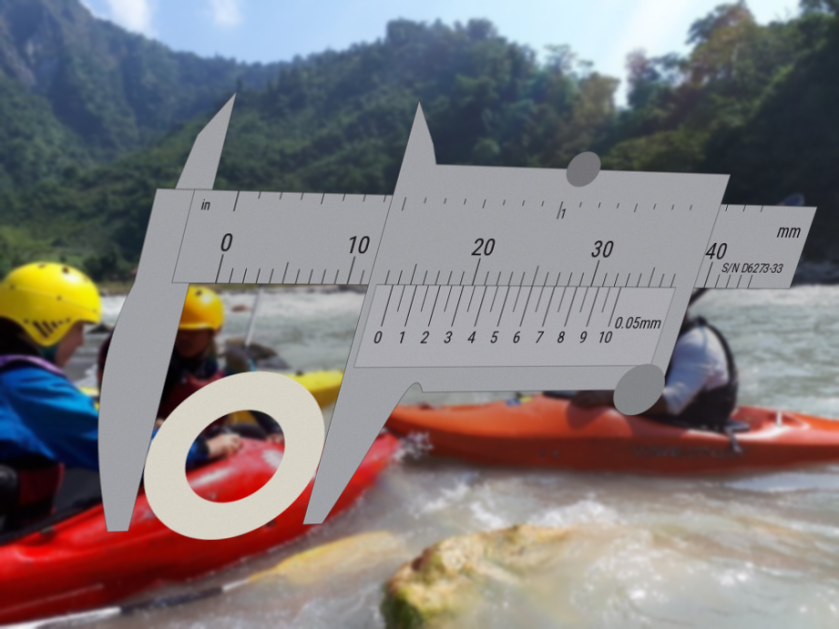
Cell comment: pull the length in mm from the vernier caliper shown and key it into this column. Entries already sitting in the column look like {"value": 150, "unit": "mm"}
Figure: {"value": 13.6, "unit": "mm"}
